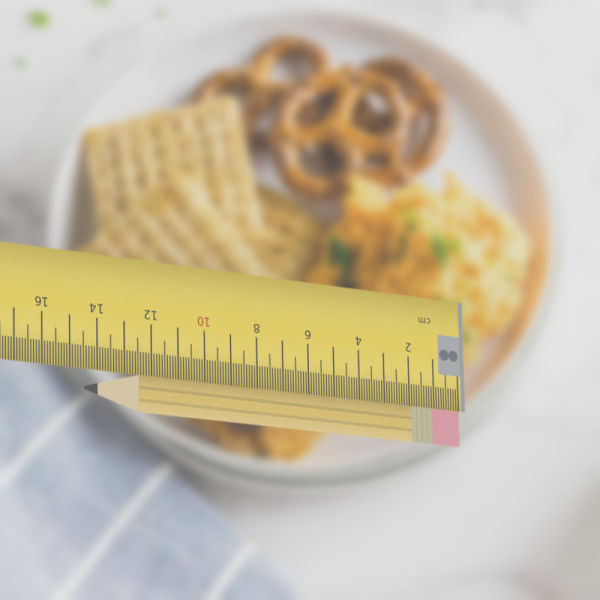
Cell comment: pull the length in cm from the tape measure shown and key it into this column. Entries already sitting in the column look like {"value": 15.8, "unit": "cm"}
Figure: {"value": 14.5, "unit": "cm"}
